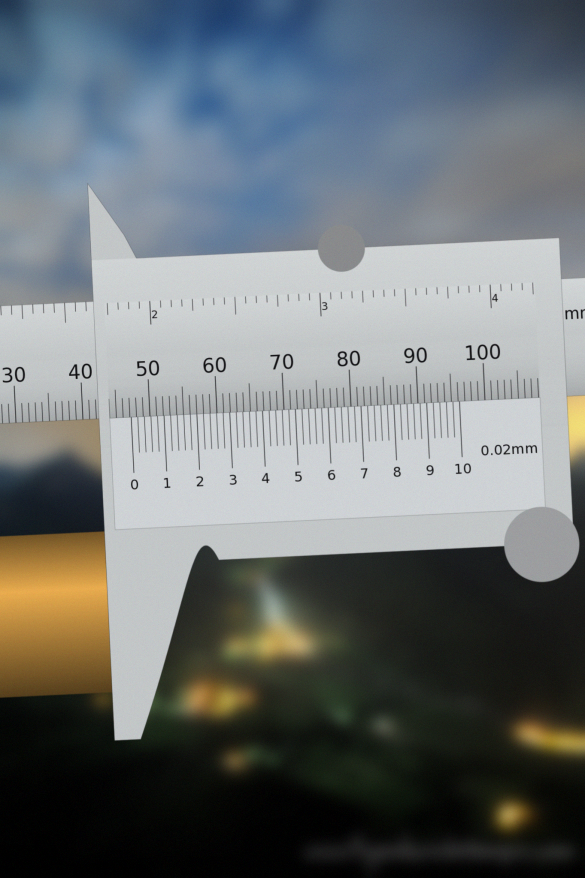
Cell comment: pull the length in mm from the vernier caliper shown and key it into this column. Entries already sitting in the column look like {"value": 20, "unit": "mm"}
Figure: {"value": 47.2, "unit": "mm"}
